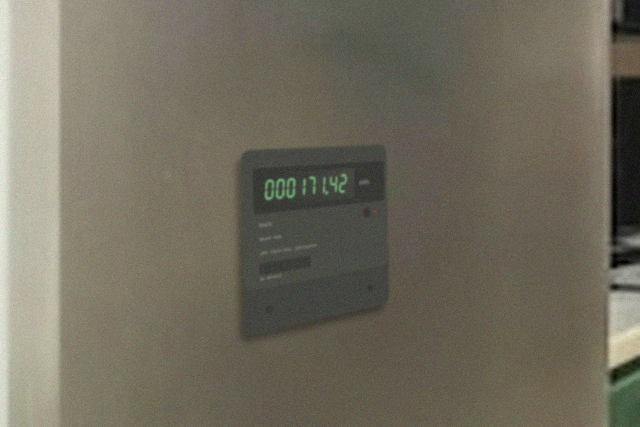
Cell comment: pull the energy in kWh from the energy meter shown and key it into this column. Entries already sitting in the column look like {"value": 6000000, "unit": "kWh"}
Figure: {"value": 171.42, "unit": "kWh"}
